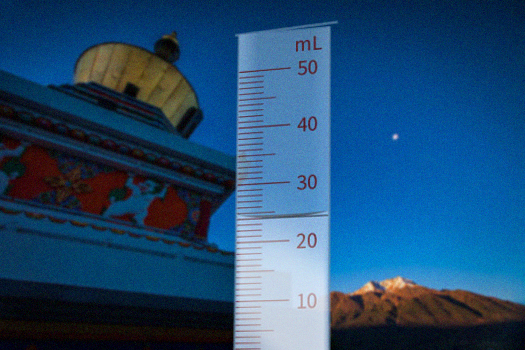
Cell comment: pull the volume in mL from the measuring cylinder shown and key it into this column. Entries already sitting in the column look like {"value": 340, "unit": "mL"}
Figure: {"value": 24, "unit": "mL"}
